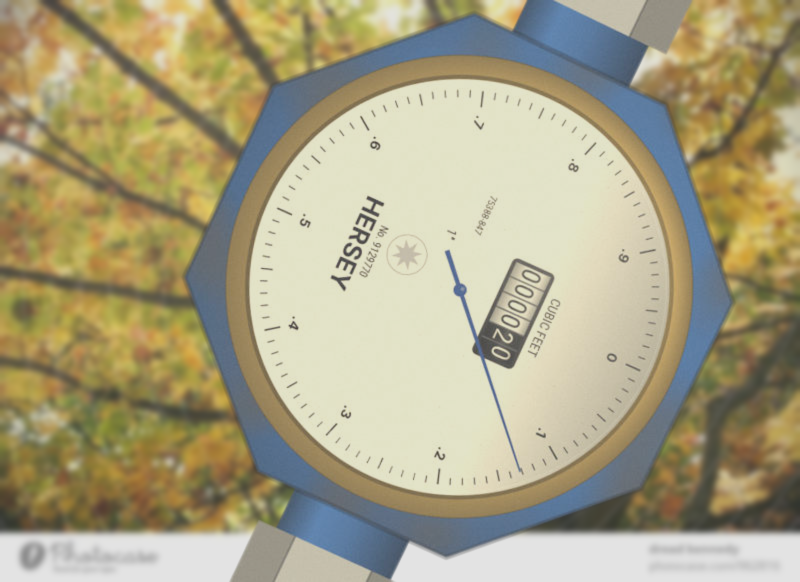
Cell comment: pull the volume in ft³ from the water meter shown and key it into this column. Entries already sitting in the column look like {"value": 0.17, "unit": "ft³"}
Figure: {"value": 20.13, "unit": "ft³"}
